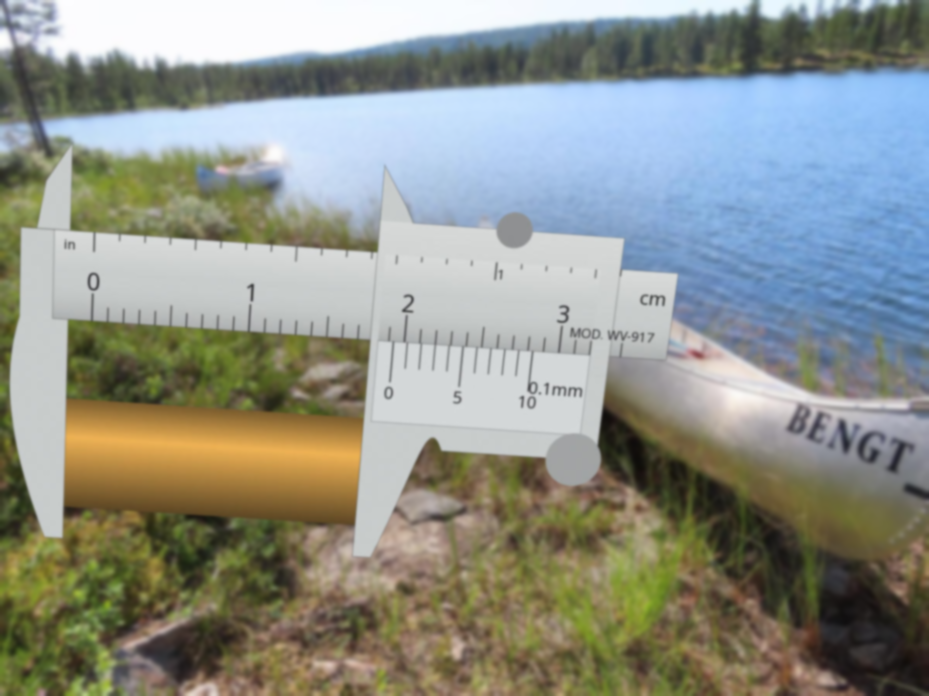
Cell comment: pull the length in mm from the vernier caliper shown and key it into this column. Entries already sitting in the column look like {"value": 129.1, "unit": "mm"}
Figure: {"value": 19.3, "unit": "mm"}
